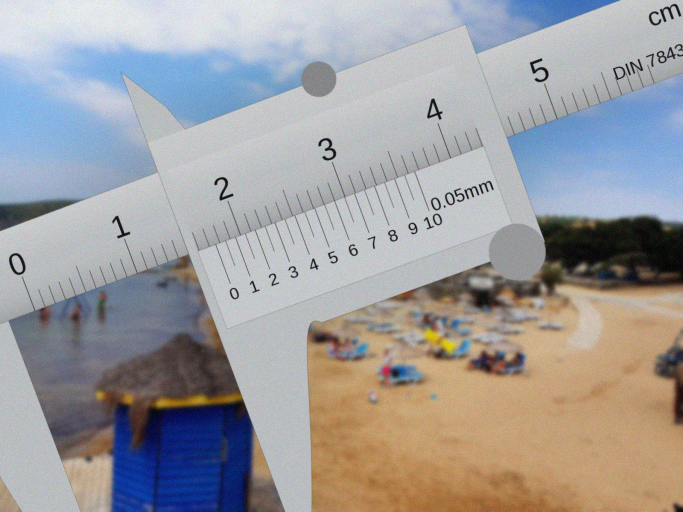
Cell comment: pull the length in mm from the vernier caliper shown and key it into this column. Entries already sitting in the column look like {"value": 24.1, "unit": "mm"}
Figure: {"value": 17.6, "unit": "mm"}
